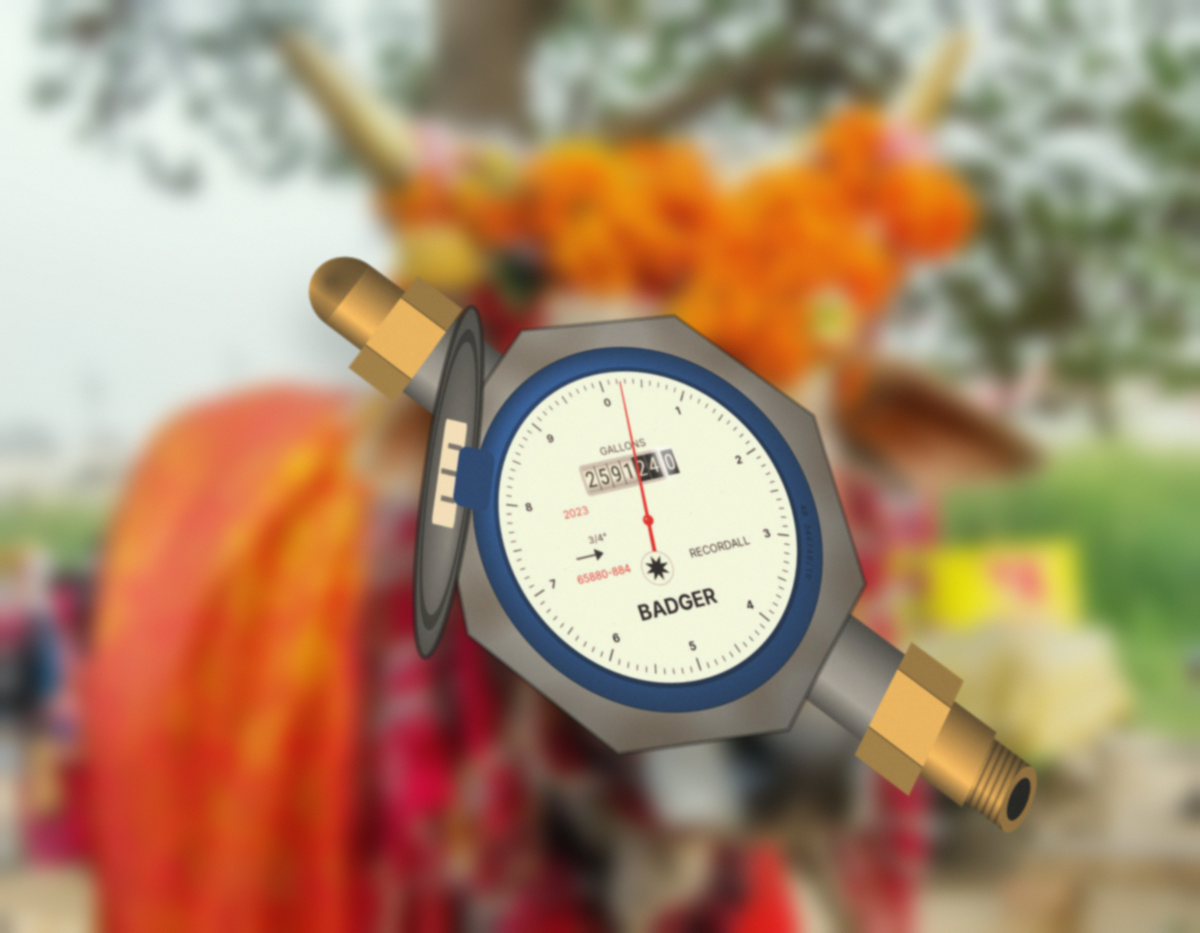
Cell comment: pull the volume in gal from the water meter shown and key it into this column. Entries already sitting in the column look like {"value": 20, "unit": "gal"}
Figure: {"value": 2591240.2, "unit": "gal"}
